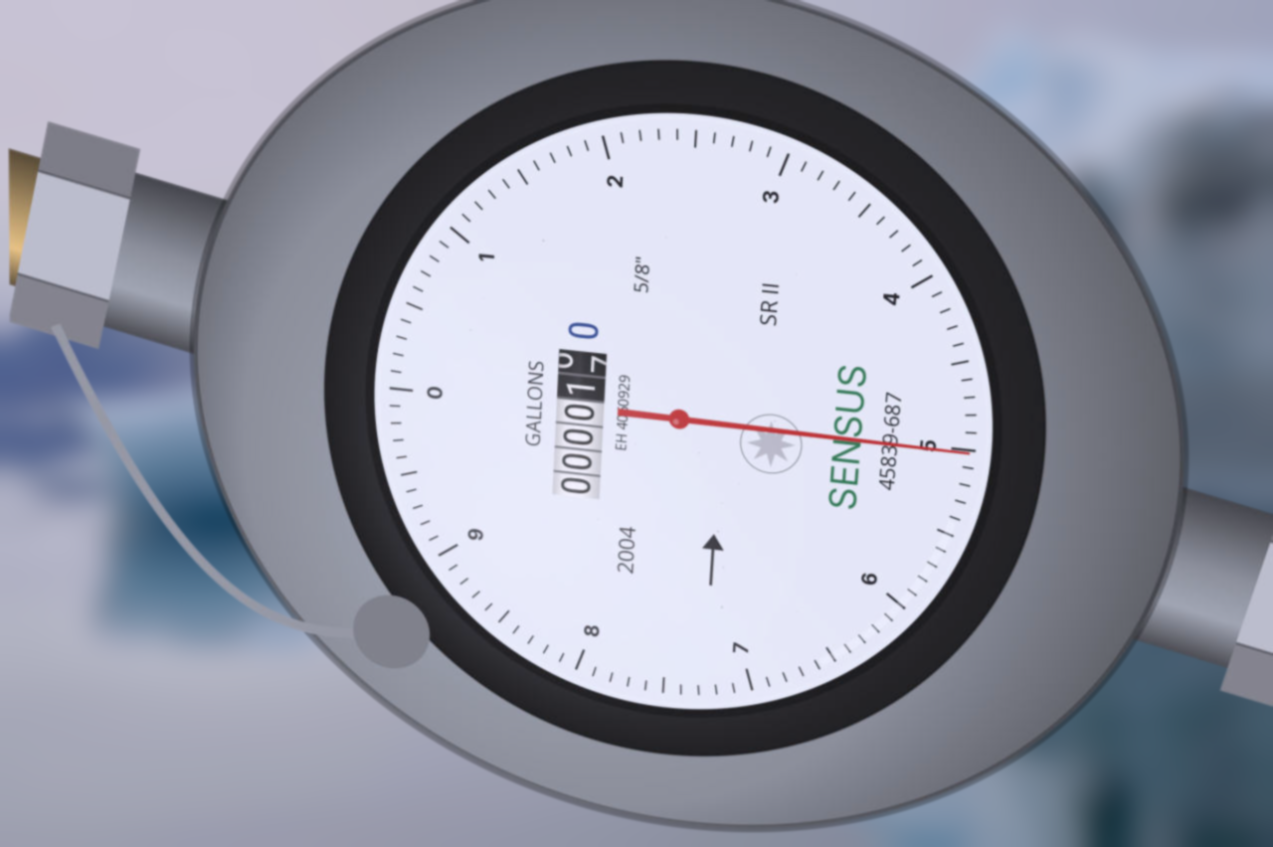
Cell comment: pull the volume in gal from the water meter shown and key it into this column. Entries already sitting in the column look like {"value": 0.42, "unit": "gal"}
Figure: {"value": 165.0, "unit": "gal"}
